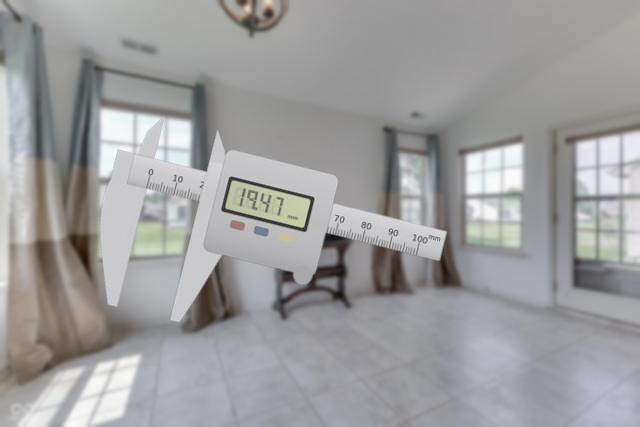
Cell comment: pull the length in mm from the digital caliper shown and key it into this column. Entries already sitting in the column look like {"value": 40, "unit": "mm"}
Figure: {"value": 19.47, "unit": "mm"}
